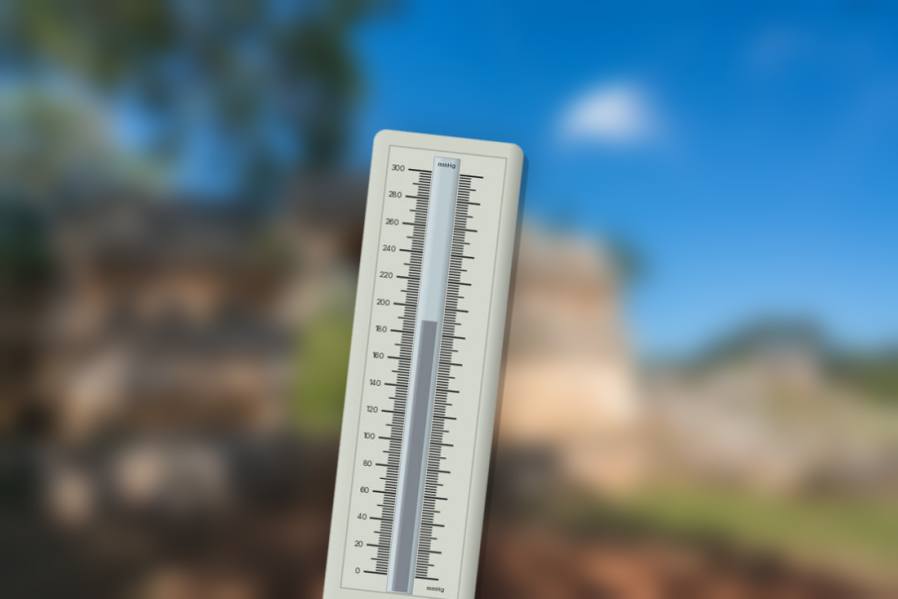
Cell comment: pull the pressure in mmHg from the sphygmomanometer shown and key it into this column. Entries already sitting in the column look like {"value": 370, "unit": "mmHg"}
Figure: {"value": 190, "unit": "mmHg"}
